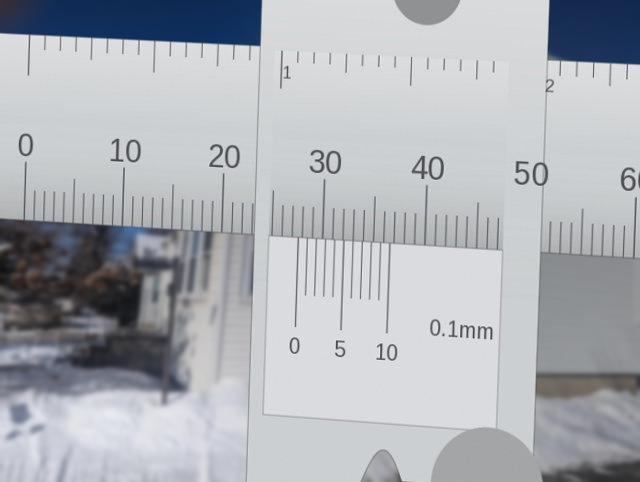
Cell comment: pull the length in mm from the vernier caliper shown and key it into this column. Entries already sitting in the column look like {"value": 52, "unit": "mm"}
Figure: {"value": 27.6, "unit": "mm"}
